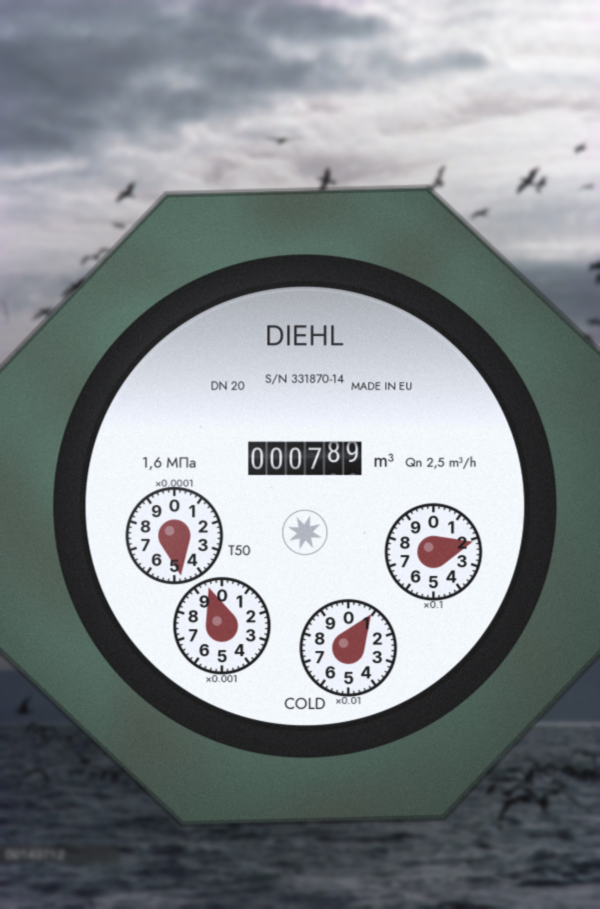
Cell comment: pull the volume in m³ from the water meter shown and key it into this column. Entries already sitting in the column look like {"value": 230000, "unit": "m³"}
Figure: {"value": 789.2094, "unit": "m³"}
